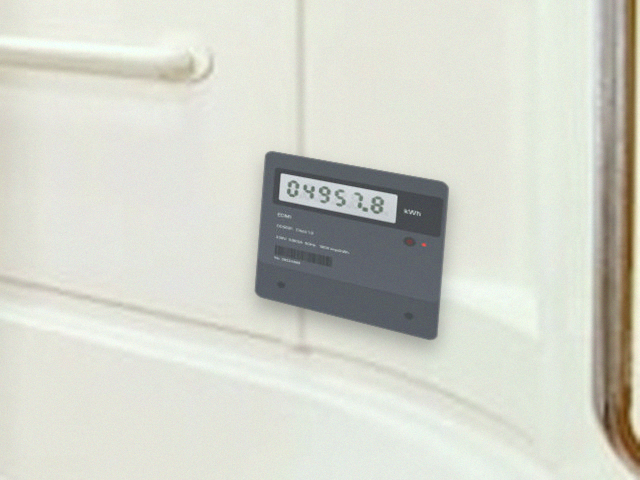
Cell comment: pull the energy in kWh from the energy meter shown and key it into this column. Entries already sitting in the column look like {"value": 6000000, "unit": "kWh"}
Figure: {"value": 4957.8, "unit": "kWh"}
